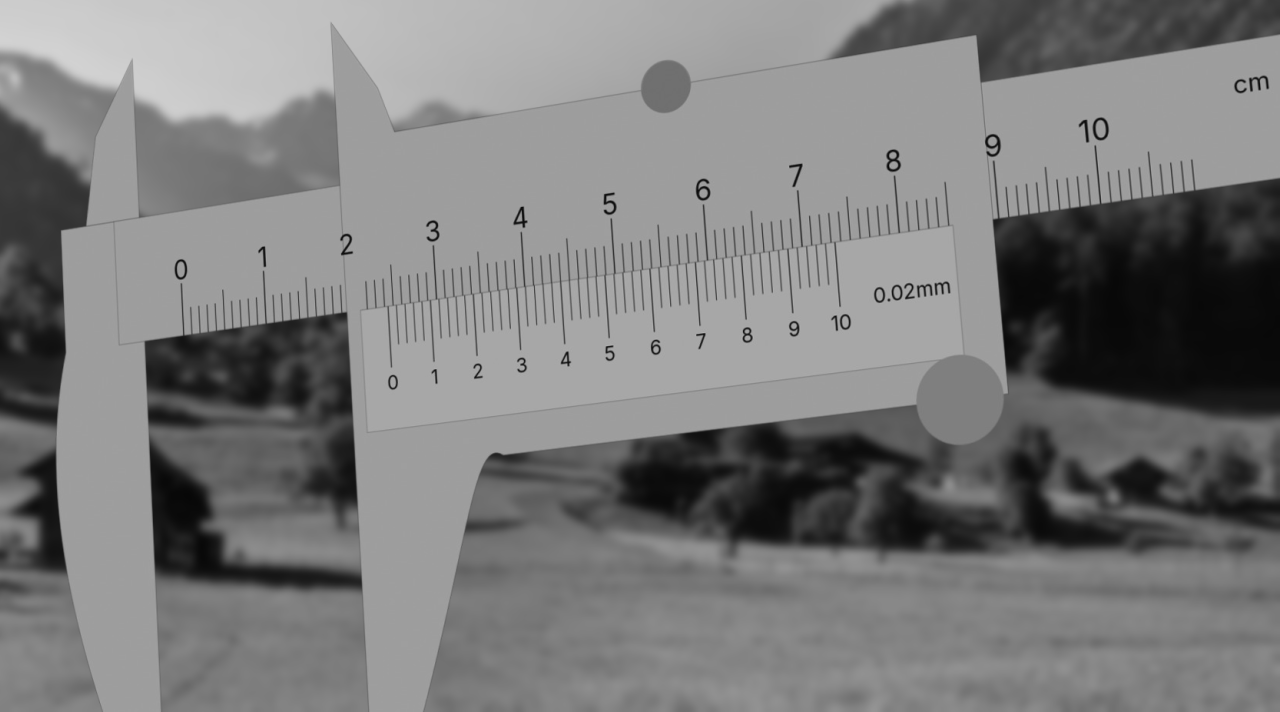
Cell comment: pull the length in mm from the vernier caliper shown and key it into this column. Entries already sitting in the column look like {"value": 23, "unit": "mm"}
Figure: {"value": 24.4, "unit": "mm"}
